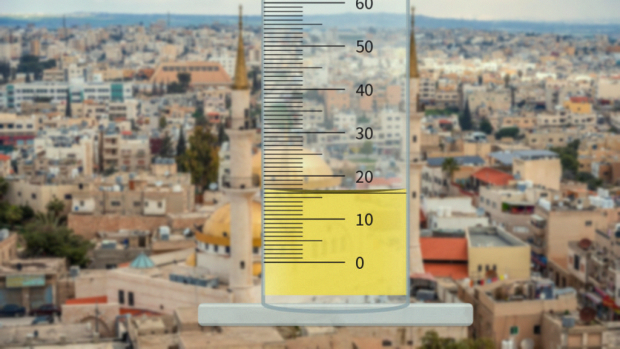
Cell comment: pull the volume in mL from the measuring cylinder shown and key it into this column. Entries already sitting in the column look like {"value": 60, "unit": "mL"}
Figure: {"value": 16, "unit": "mL"}
